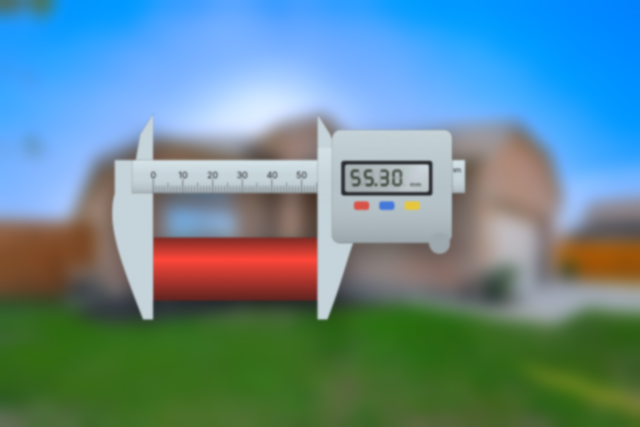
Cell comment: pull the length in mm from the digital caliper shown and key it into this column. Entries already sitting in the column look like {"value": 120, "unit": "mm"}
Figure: {"value": 55.30, "unit": "mm"}
